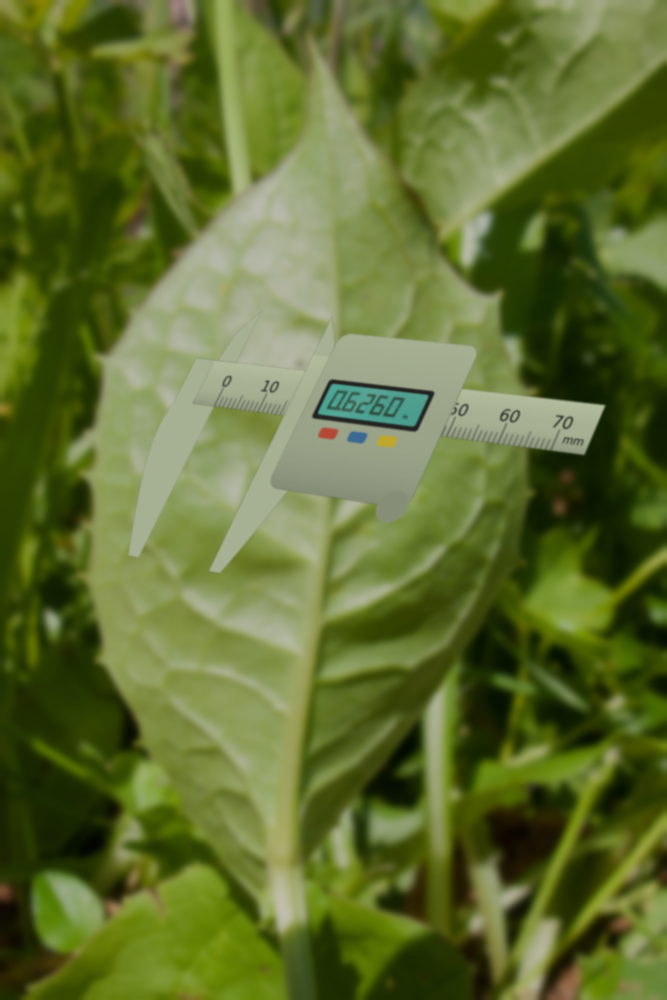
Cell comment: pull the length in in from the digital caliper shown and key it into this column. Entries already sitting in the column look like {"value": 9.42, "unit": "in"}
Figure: {"value": 0.6260, "unit": "in"}
